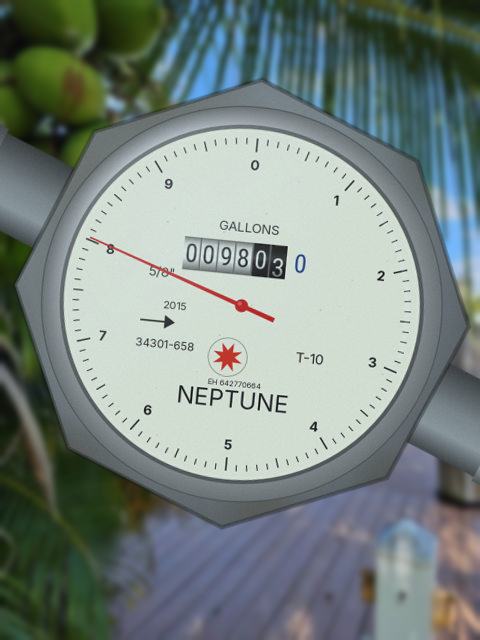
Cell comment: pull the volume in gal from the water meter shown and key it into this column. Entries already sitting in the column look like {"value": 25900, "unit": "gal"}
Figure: {"value": 98028.0, "unit": "gal"}
